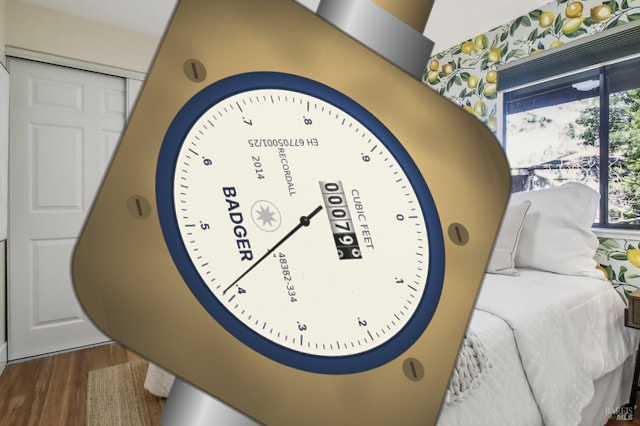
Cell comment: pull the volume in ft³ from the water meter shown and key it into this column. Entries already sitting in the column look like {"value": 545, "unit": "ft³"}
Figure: {"value": 798.41, "unit": "ft³"}
